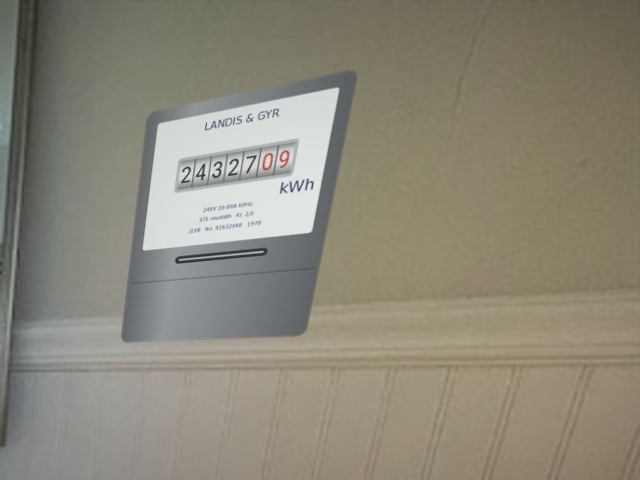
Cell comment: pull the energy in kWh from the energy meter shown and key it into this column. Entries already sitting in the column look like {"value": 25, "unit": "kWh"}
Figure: {"value": 24327.09, "unit": "kWh"}
